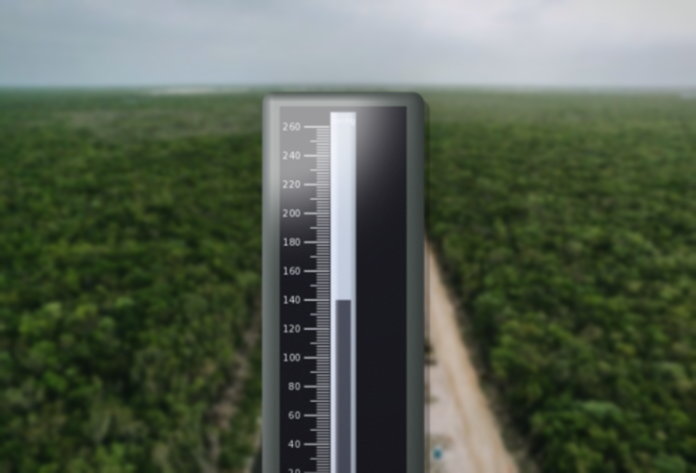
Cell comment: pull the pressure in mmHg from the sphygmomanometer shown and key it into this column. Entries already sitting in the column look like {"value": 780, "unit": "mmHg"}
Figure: {"value": 140, "unit": "mmHg"}
